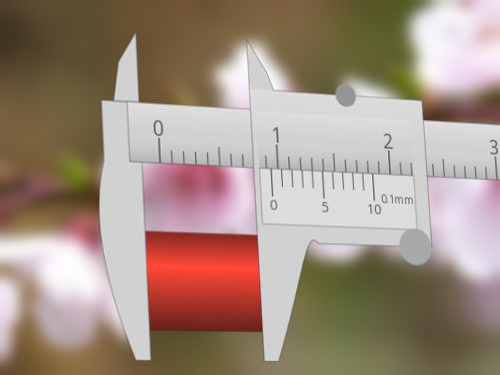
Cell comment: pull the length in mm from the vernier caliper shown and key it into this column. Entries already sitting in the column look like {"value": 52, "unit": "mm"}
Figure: {"value": 9.4, "unit": "mm"}
